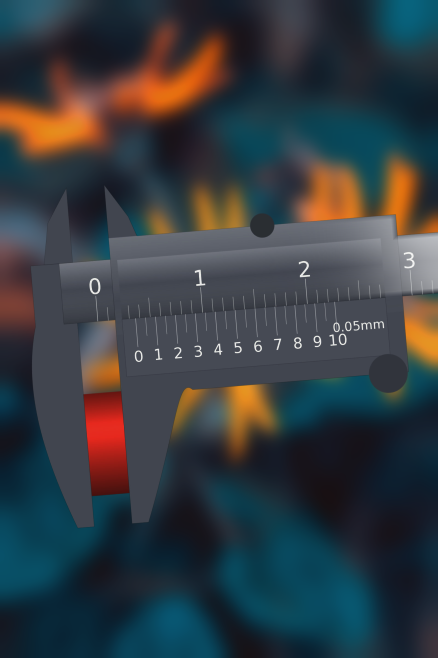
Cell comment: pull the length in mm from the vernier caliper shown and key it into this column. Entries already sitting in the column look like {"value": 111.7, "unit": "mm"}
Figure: {"value": 3.6, "unit": "mm"}
